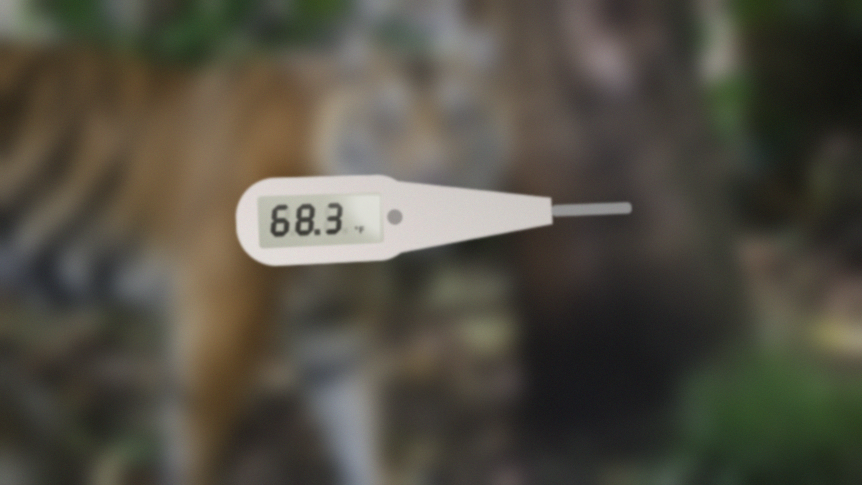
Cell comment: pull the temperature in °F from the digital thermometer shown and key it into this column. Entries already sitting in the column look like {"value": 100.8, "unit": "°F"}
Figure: {"value": 68.3, "unit": "°F"}
